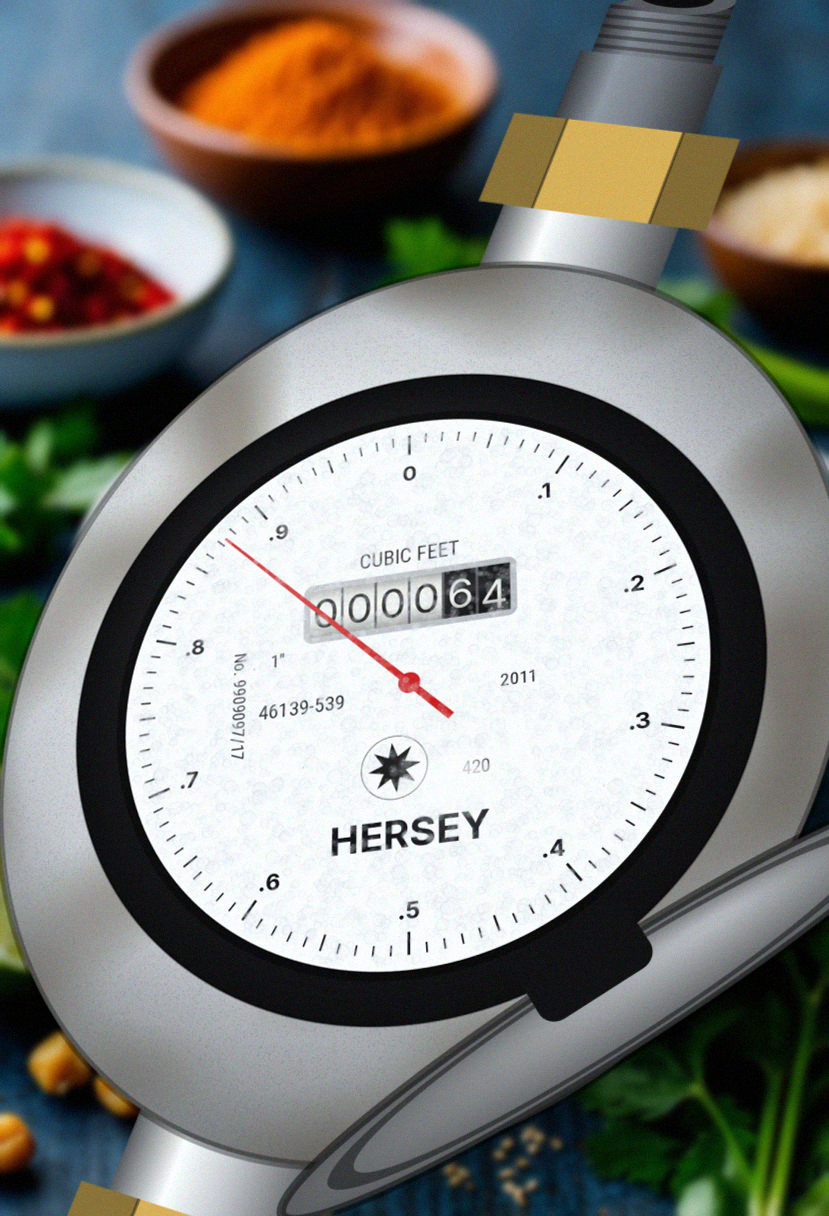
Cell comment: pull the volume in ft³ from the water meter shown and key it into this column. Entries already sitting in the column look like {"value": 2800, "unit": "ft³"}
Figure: {"value": 63.87, "unit": "ft³"}
